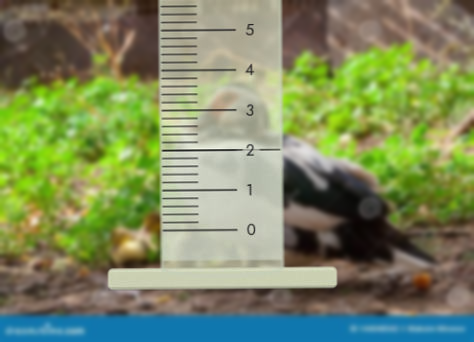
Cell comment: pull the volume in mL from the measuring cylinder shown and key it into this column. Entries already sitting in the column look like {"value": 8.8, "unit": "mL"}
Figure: {"value": 2, "unit": "mL"}
